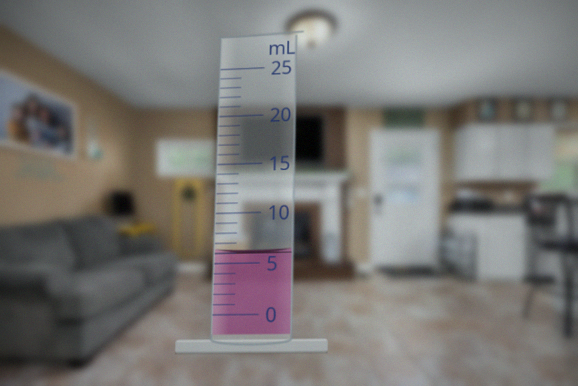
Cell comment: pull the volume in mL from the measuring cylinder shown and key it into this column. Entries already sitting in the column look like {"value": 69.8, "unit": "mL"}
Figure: {"value": 6, "unit": "mL"}
